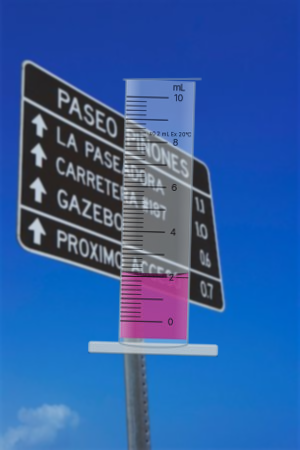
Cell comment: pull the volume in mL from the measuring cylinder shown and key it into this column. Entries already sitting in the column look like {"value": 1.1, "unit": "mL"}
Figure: {"value": 2, "unit": "mL"}
